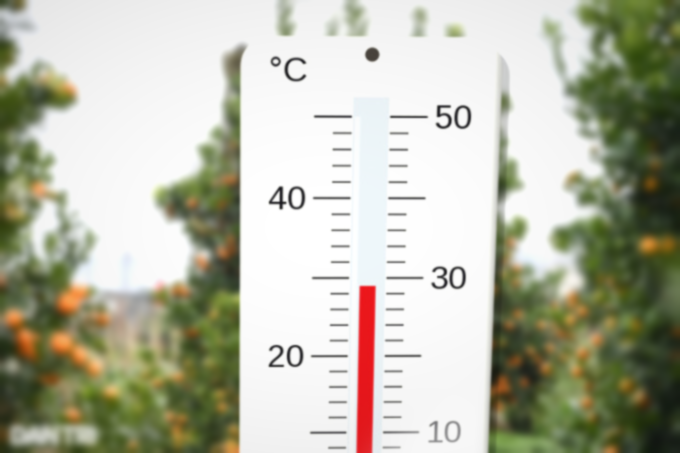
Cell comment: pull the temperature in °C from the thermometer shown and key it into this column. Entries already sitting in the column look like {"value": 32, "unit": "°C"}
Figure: {"value": 29, "unit": "°C"}
